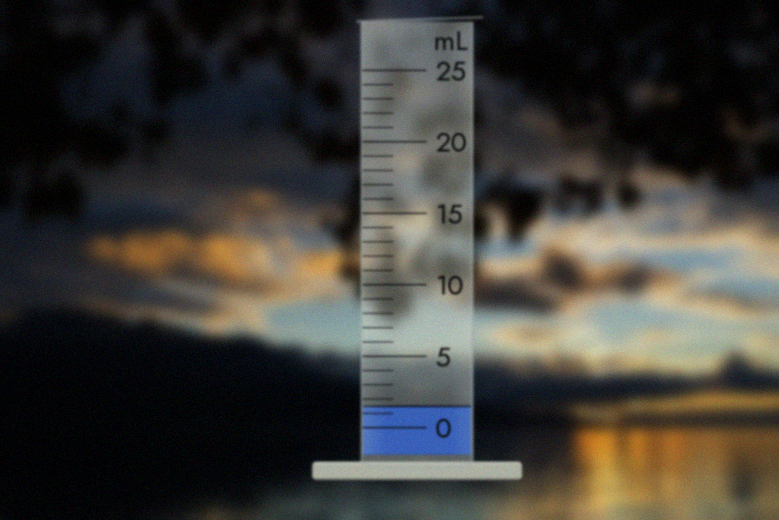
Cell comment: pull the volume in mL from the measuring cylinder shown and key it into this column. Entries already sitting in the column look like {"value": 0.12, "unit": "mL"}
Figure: {"value": 1.5, "unit": "mL"}
